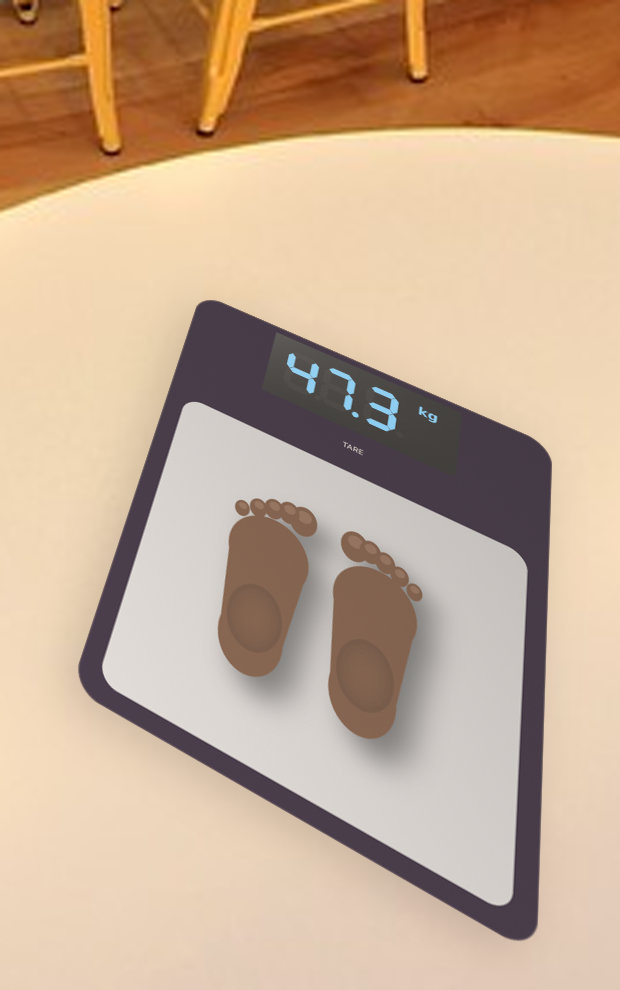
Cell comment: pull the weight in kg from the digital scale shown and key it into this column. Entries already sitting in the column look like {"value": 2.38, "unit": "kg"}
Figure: {"value": 47.3, "unit": "kg"}
